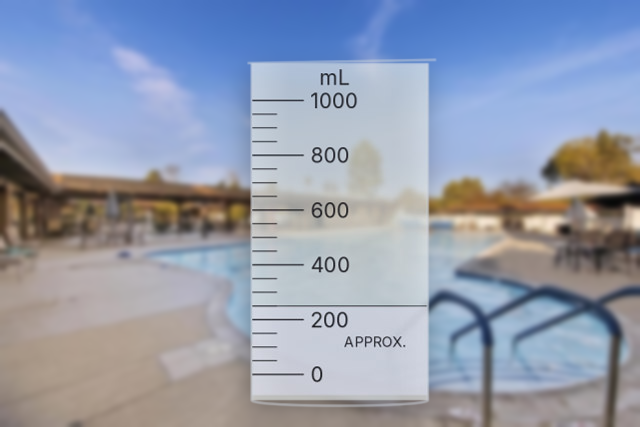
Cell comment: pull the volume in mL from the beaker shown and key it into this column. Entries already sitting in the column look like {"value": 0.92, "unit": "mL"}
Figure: {"value": 250, "unit": "mL"}
